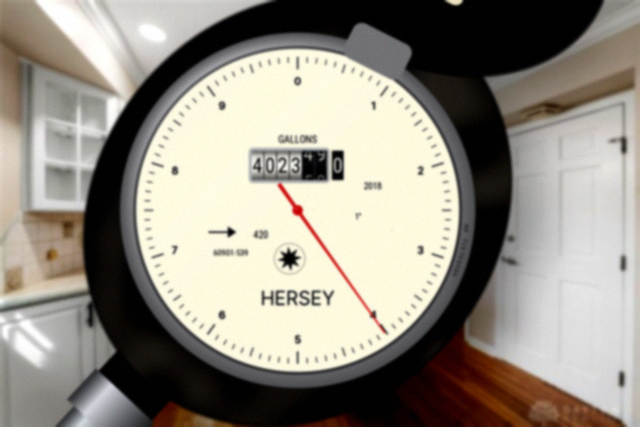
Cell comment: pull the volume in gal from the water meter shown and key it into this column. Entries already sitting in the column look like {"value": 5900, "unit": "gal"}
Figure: {"value": 4023494.0, "unit": "gal"}
